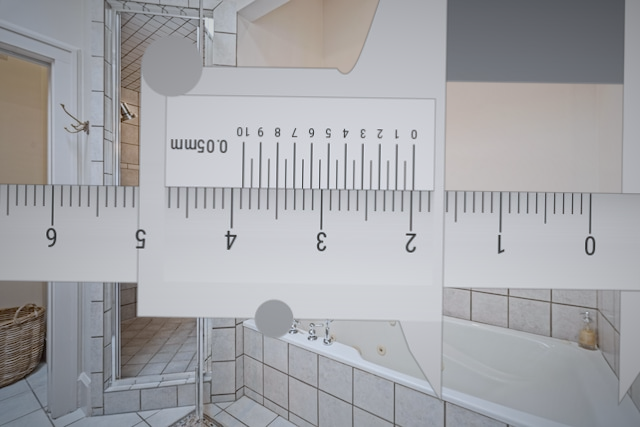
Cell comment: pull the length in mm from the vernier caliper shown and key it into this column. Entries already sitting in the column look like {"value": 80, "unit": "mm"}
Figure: {"value": 19.8, "unit": "mm"}
